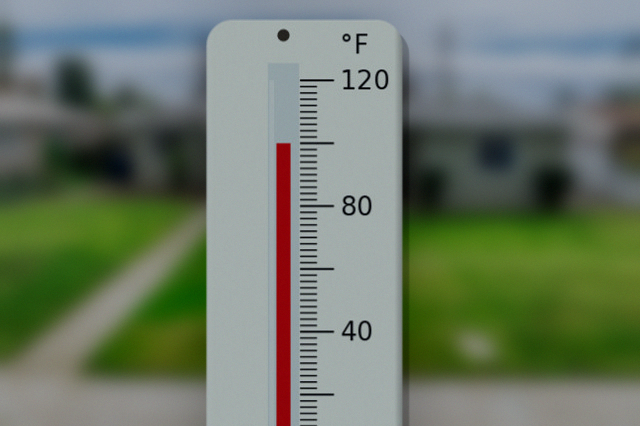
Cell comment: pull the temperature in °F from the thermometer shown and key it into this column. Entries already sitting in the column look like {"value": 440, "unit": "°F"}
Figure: {"value": 100, "unit": "°F"}
